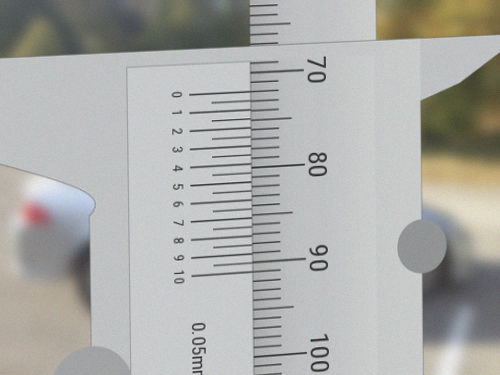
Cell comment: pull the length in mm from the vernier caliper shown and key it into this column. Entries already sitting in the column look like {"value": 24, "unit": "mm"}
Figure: {"value": 72.0, "unit": "mm"}
